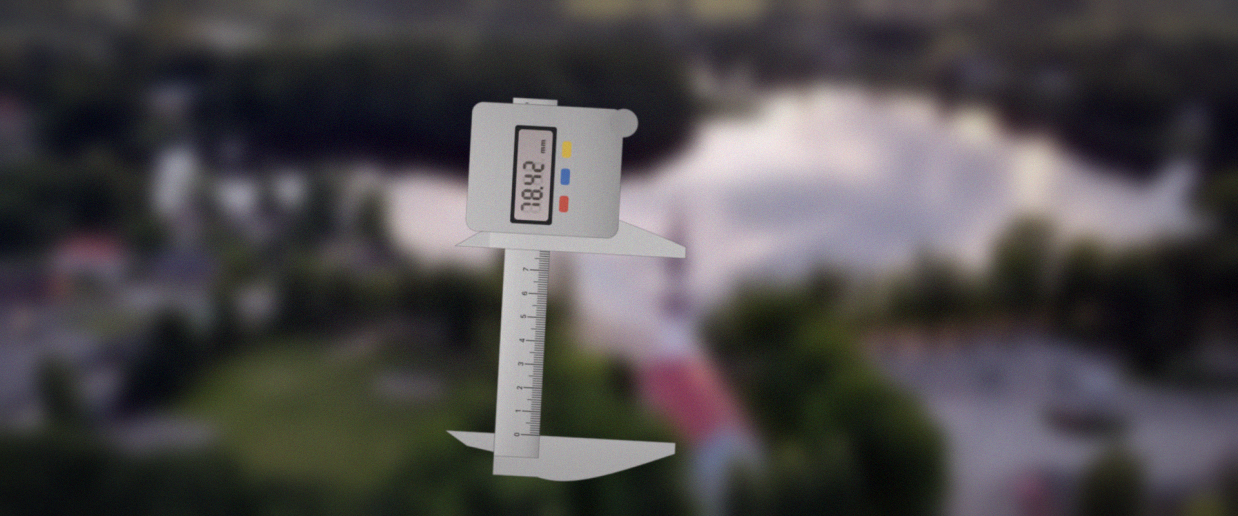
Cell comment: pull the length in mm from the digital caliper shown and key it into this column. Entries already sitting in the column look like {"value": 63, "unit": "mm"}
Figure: {"value": 78.42, "unit": "mm"}
